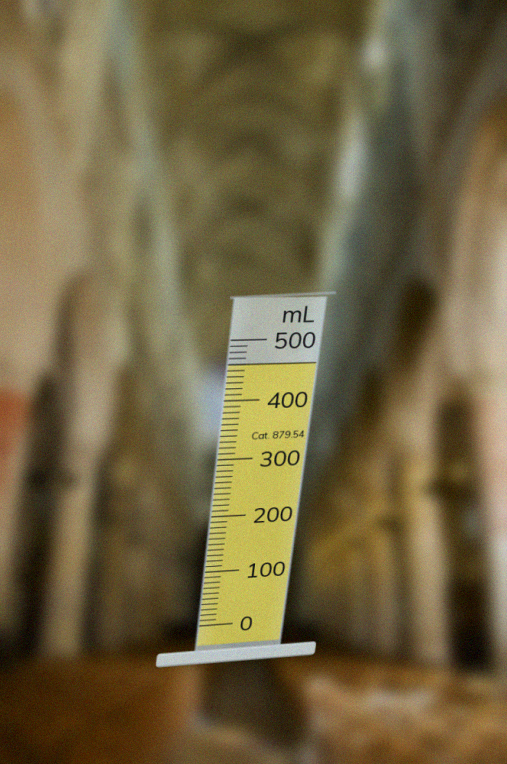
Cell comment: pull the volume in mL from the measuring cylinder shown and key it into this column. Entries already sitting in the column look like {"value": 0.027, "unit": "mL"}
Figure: {"value": 460, "unit": "mL"}
